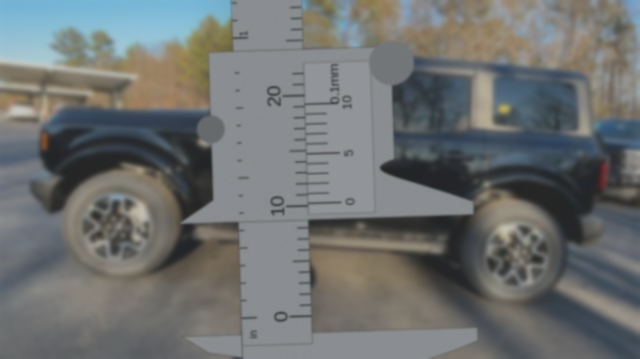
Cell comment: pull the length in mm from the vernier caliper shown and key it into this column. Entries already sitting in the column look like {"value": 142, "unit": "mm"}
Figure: {"value": 10.2, "unit": "mm"}
